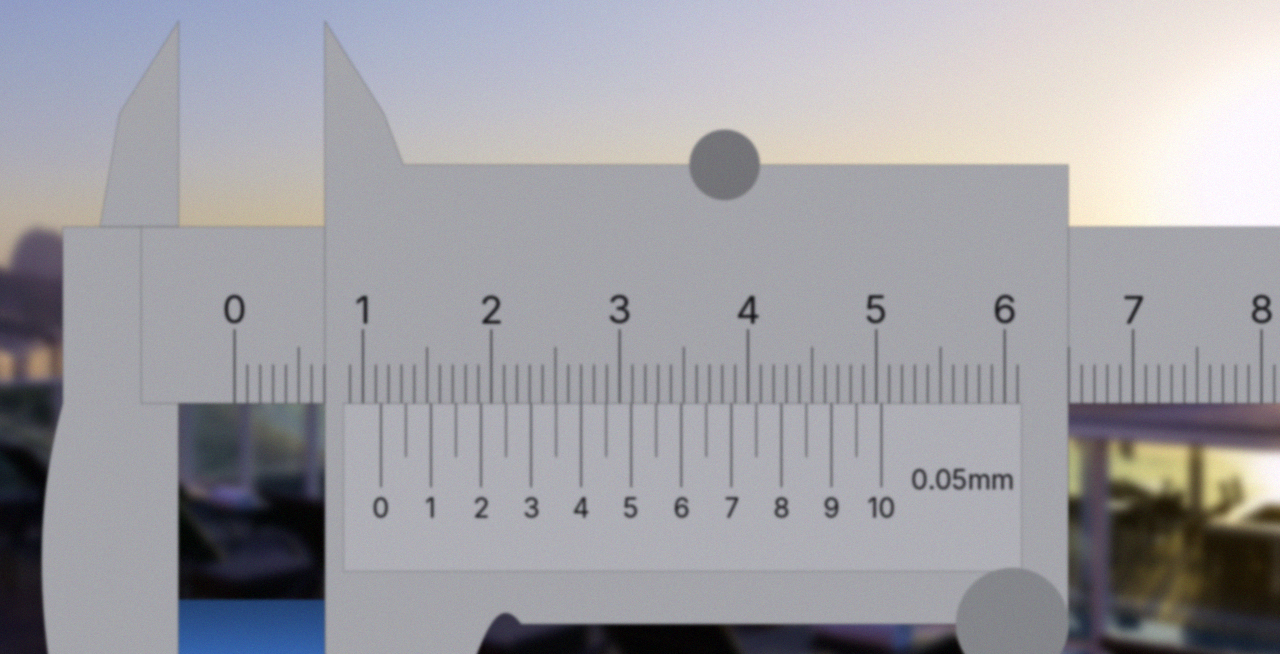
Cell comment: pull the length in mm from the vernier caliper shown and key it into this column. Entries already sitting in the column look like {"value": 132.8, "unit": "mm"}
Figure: {"value": 11.4, "unit": "mm"}
